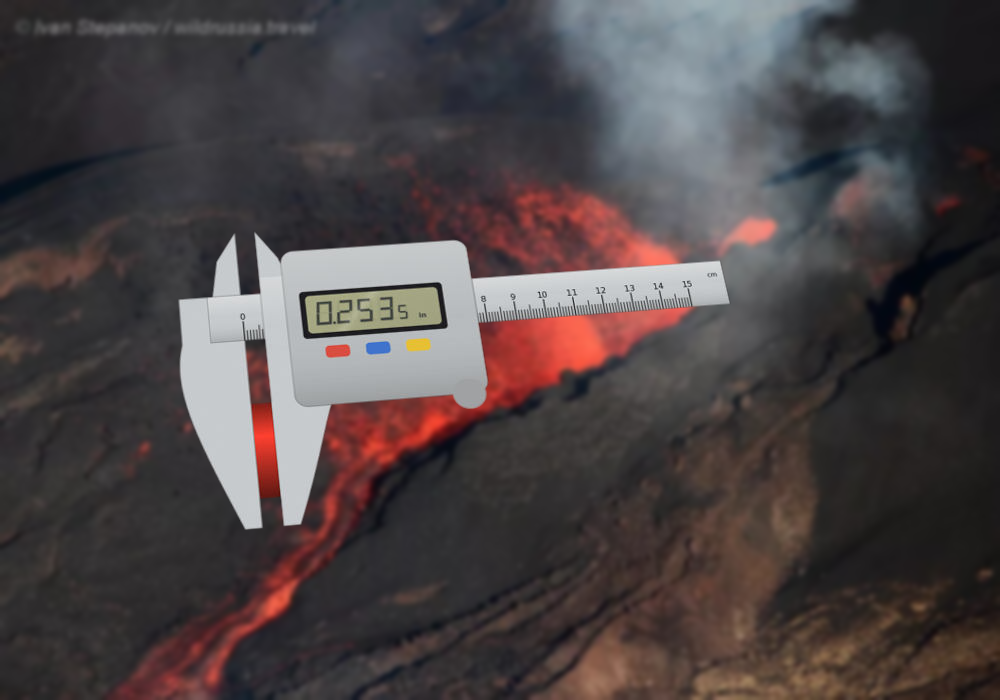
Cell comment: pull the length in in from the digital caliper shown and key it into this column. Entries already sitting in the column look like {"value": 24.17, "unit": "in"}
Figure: {"value": 0.2535, "unit": "in"}
